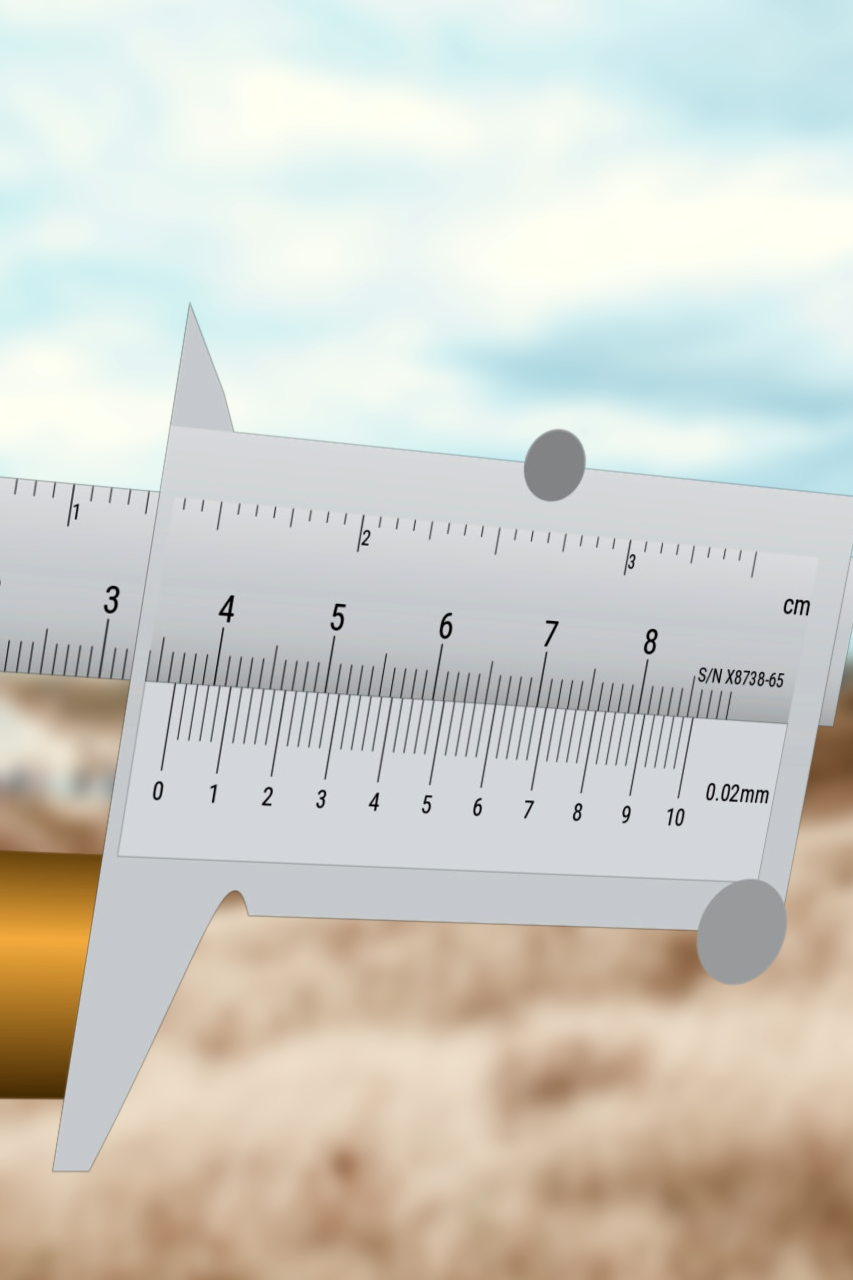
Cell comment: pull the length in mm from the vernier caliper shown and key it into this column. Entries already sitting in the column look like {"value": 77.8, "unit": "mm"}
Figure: {"value": 36.6, "unit": "mm"}
